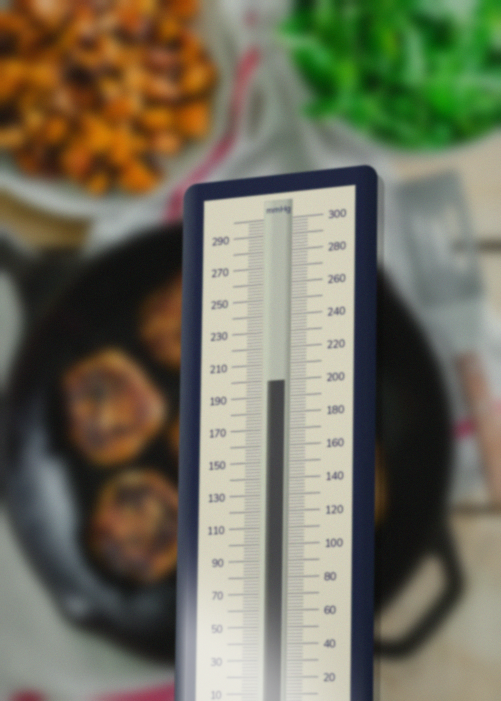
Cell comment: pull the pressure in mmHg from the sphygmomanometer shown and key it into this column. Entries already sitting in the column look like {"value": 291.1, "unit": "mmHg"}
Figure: {"value": 200, "unit": "mmHg"}
